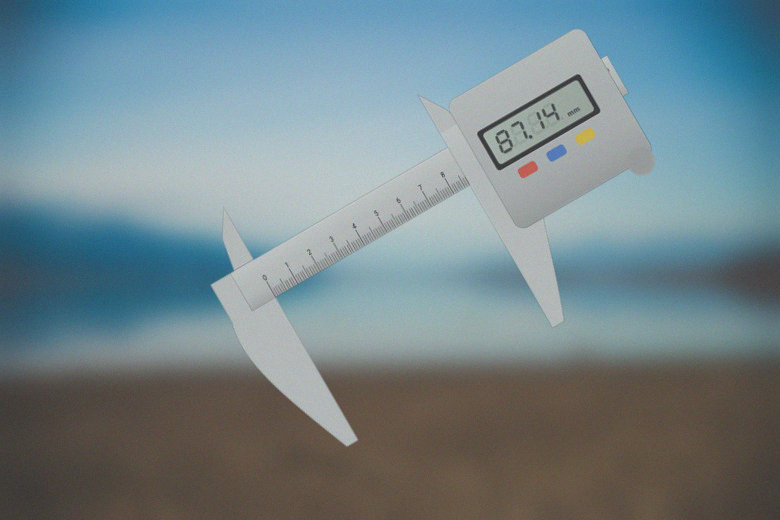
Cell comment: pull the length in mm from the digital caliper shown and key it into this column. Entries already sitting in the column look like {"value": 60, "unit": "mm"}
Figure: {"value": 87.14, "unit": "mm"}
